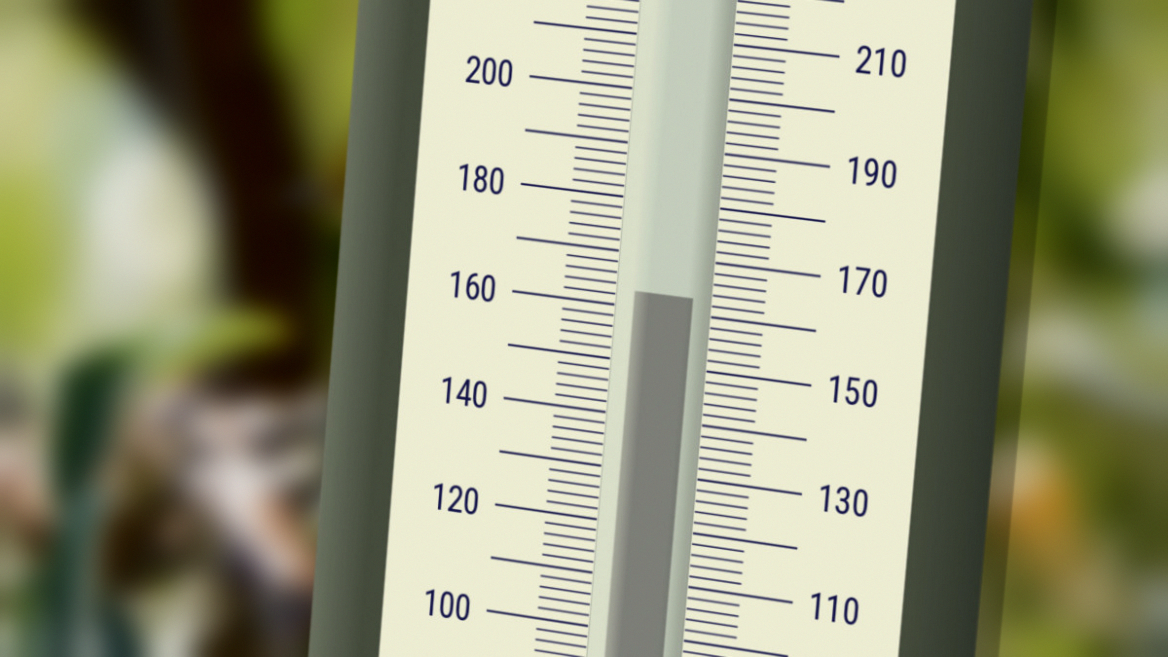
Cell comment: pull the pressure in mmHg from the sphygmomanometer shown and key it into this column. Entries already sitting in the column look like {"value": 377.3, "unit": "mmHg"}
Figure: {"value": 163, "unit": "mmHg"}
